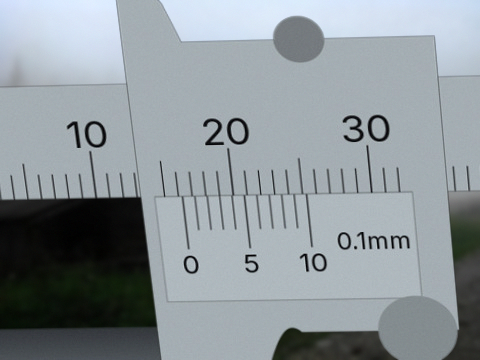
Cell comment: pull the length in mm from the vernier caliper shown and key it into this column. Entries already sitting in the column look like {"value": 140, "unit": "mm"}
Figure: {"value": 16.3, "unit": "mm"}
